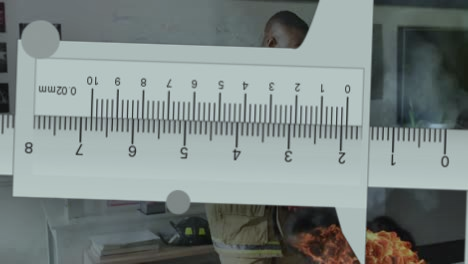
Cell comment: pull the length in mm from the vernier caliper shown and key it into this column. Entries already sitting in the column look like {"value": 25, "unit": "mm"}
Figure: {"value": 19.0, "unit": "mm"}
